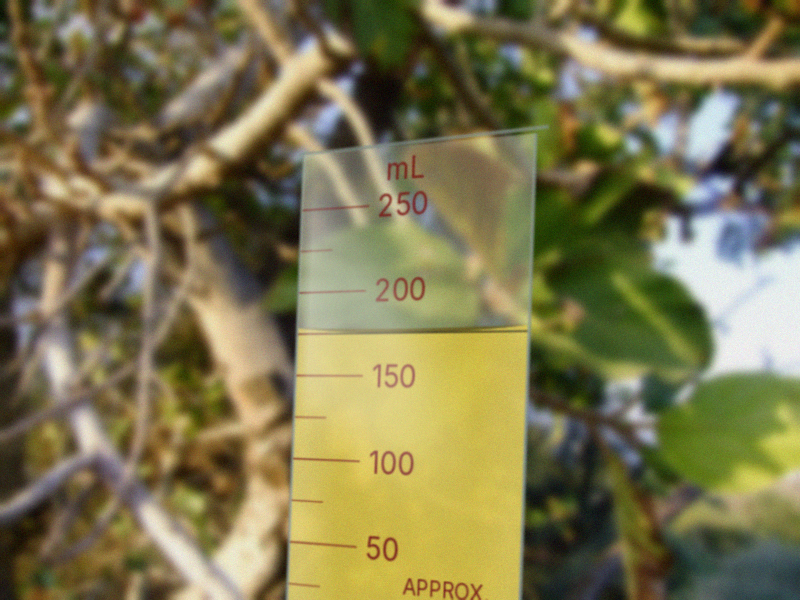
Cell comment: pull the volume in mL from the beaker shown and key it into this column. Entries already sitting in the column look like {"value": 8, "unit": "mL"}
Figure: {"value": 175, "unit": "mL"}
